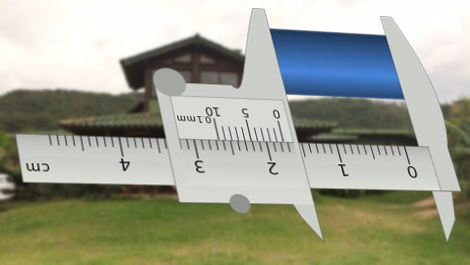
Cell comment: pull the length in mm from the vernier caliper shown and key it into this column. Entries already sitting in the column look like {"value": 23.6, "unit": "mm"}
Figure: {"value": 17.6, "unit": "mm"}
